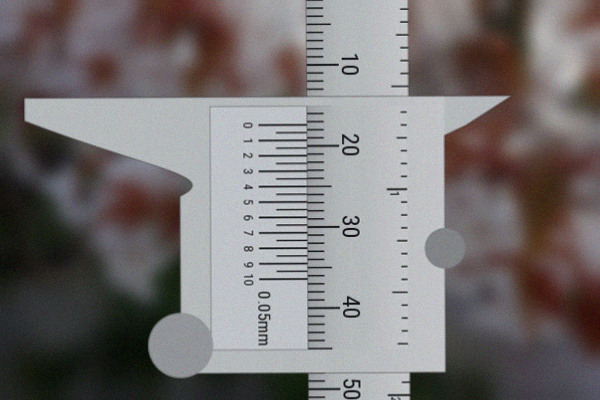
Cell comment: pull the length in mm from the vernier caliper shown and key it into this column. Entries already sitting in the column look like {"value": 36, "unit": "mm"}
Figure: {"value": 17.4, "unit": "mm"}
